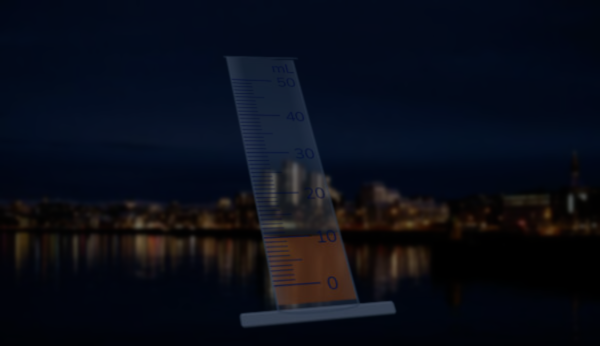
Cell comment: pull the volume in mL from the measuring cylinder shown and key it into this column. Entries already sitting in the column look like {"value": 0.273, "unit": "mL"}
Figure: {"value": 10, "unit": "mL"}
